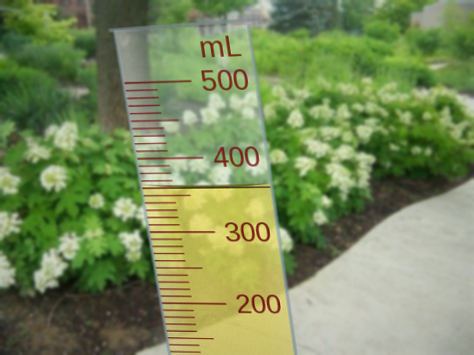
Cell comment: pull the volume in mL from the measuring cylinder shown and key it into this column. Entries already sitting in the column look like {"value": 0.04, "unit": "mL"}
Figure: {"value": 360, "unit": "mL"}
